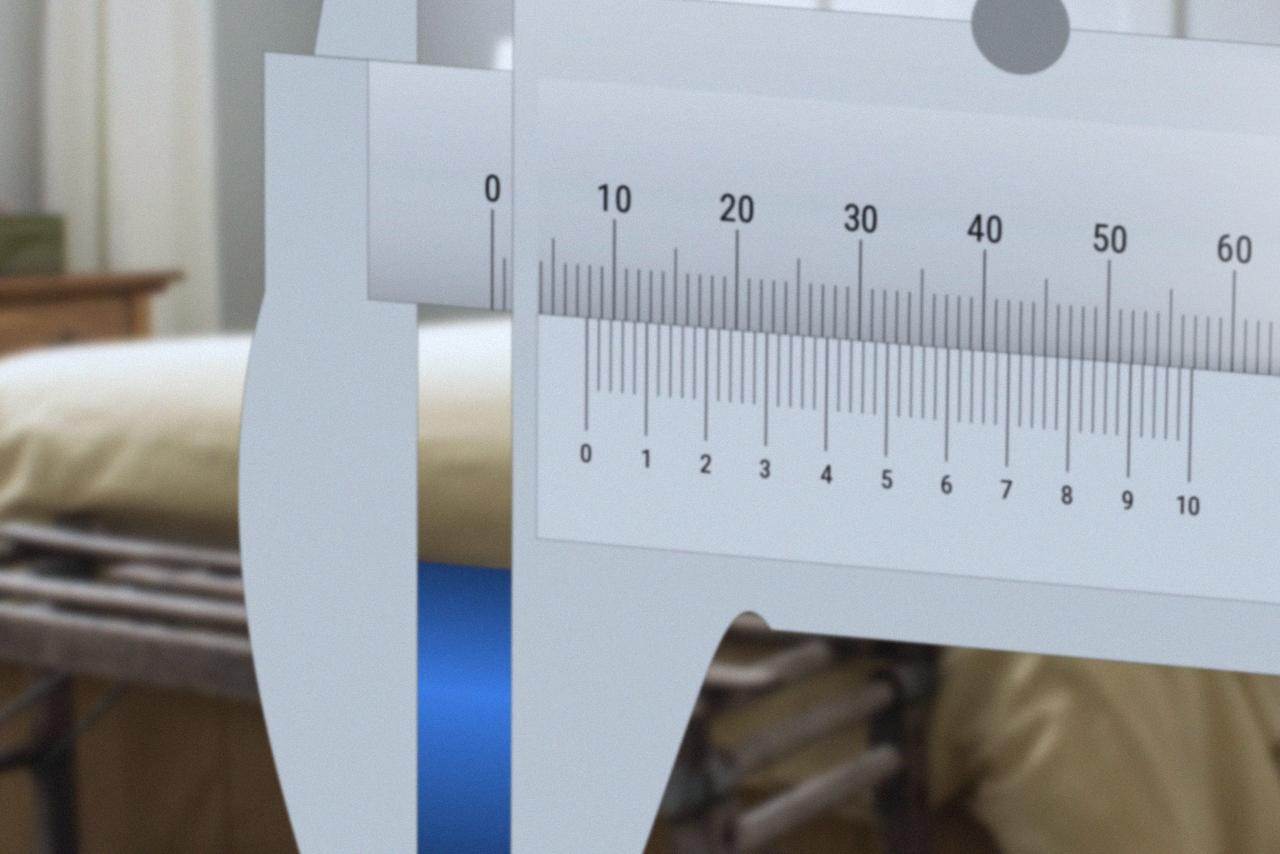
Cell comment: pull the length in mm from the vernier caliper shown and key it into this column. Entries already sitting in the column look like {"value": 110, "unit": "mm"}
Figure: {"value": 7.8, "unit": "mm"}
